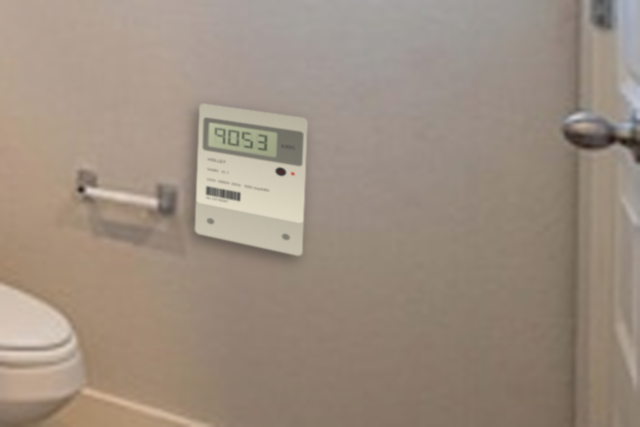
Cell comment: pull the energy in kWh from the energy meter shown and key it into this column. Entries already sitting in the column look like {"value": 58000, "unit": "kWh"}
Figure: {"value": 9053, "unit": "kWh"}
